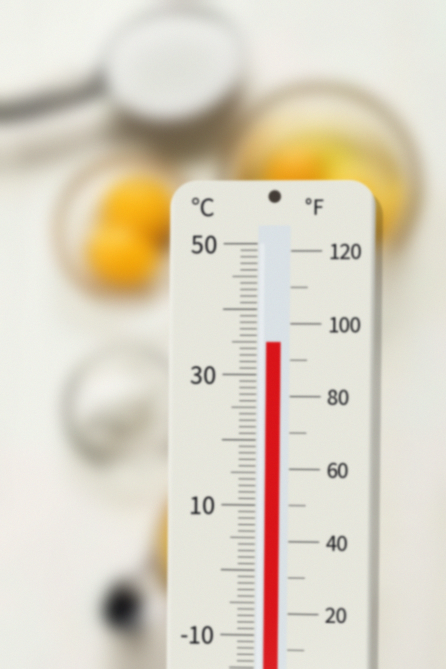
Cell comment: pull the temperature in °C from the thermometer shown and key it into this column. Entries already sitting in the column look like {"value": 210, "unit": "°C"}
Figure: {"value": 35, "unit": "°C"}
